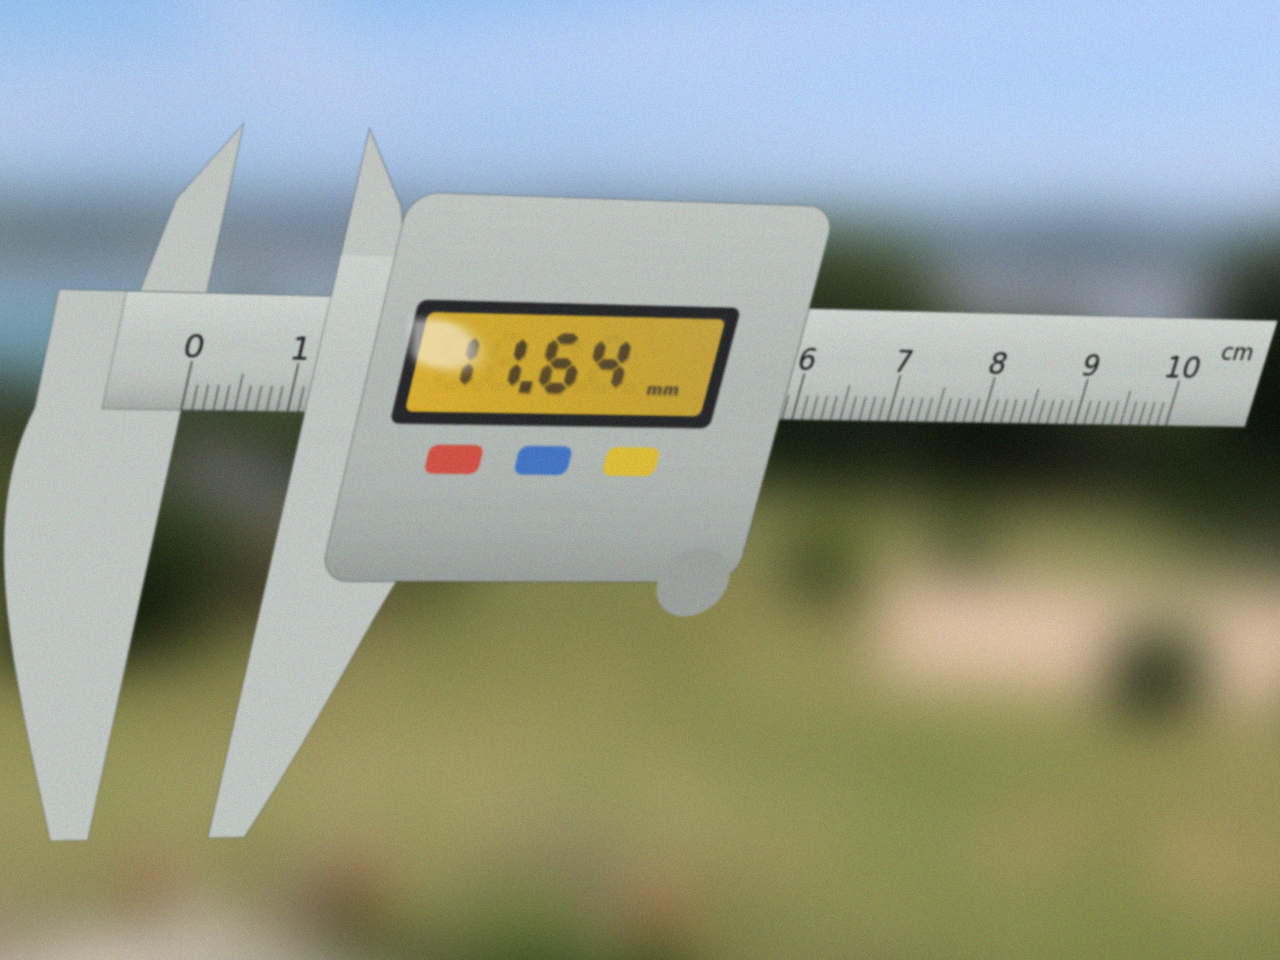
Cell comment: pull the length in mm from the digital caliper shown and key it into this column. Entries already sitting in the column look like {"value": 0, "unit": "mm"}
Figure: {"value": 11.64, "unit": "mm"}
